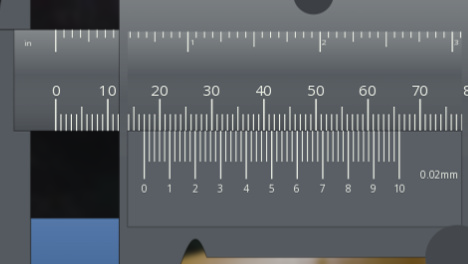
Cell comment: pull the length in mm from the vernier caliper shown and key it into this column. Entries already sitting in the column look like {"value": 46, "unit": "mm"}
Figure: {"value": 17.0, "unit": "mm"}
